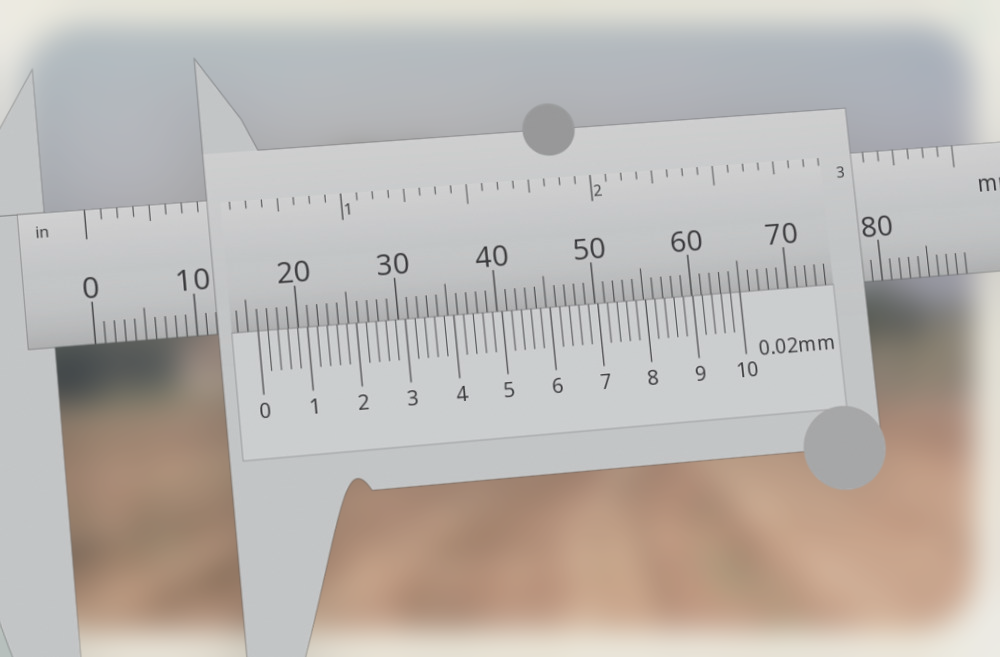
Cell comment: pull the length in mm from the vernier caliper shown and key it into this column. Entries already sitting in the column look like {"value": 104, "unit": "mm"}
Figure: {"value": 16.0, "unit": "mm"}
